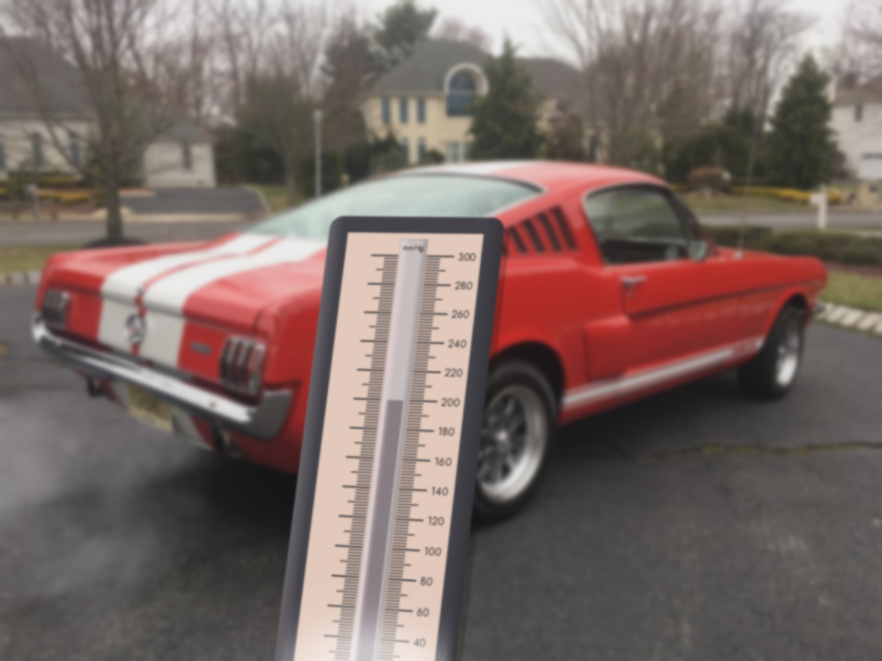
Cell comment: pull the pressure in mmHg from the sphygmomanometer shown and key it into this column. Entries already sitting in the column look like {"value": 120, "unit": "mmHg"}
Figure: {"value": 200, "unit": "mmHg"}
